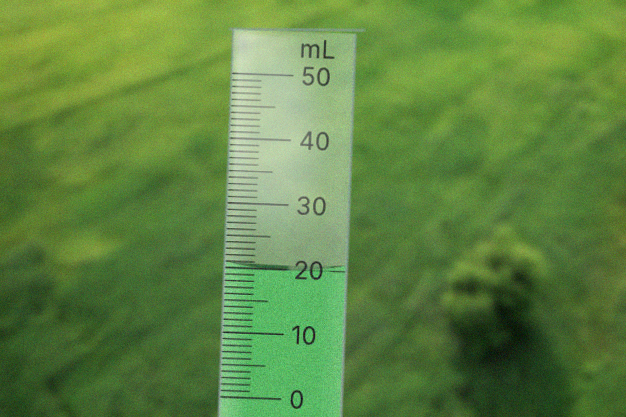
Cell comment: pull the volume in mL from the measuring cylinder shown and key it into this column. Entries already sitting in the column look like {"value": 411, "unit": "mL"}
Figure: {"value": 20, "unit": "mL"}
